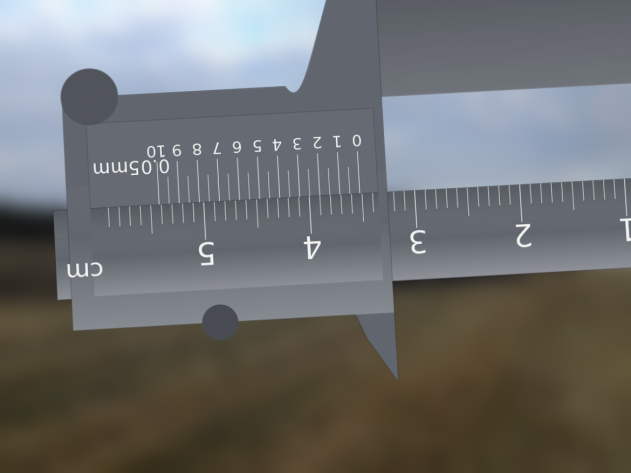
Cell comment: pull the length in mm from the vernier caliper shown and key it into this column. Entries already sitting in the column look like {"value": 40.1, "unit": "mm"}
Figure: {"value": 35.2, "unit": "mm"}
